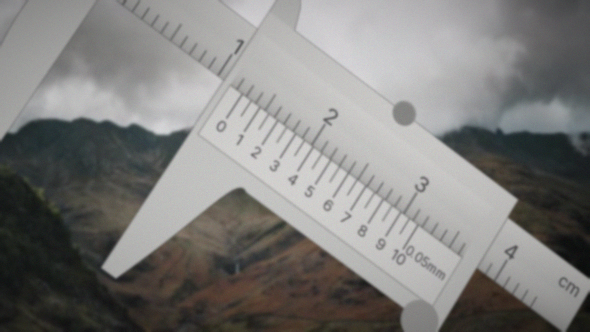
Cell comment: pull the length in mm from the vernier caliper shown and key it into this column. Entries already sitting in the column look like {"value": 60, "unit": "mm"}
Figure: {"value": 12.6, "unit": "mm"}
